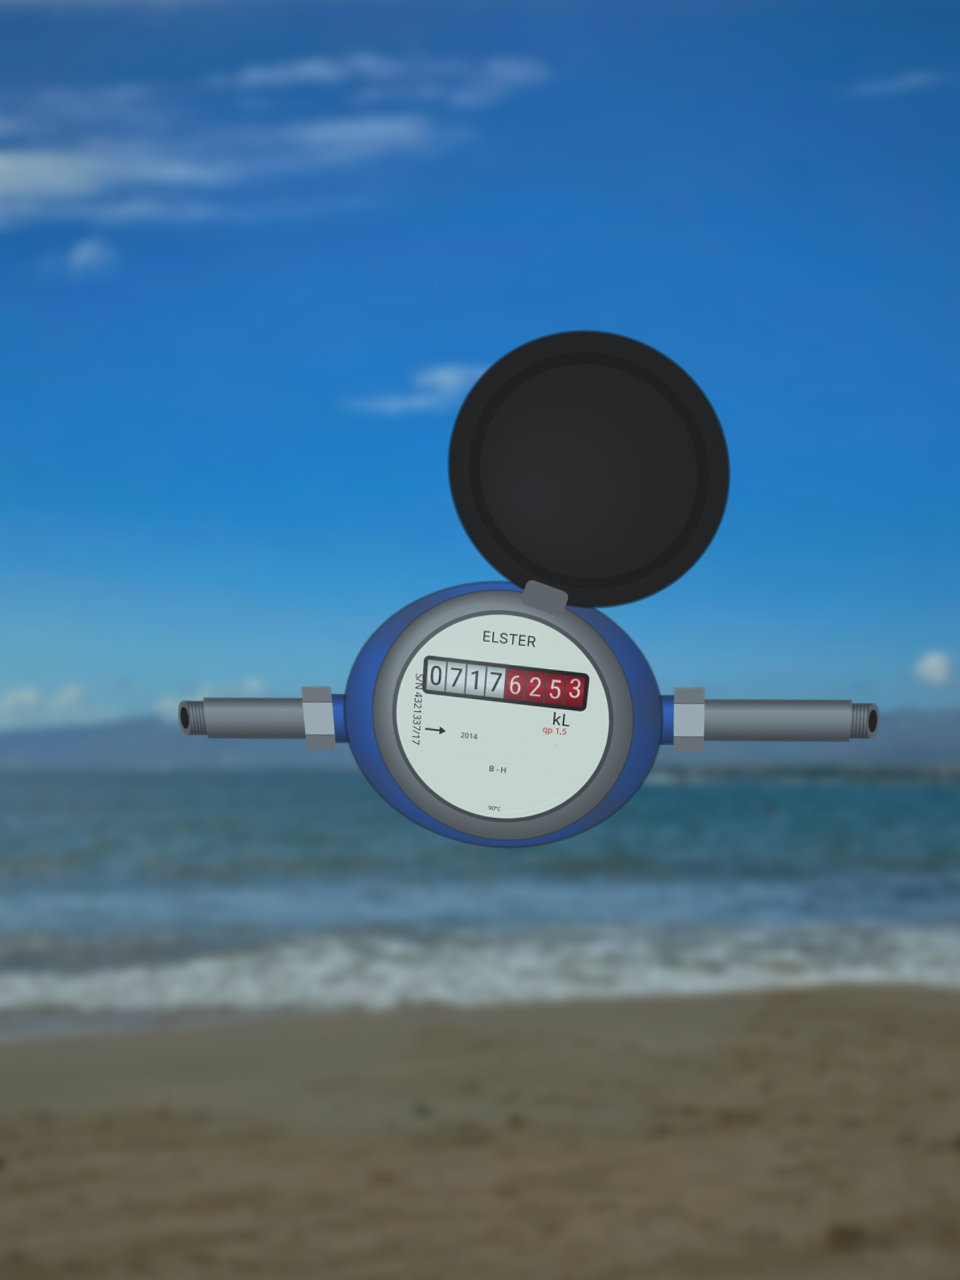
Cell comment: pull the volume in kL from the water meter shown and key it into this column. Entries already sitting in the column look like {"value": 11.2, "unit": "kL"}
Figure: {"value": 717.6253, "unit": "kL"}
